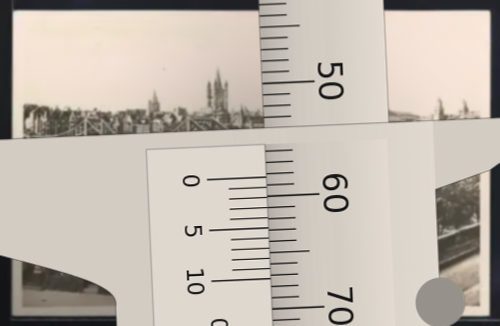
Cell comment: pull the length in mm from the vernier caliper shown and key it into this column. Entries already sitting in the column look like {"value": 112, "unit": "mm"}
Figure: {"value": 58.3, "unit": "mm"}
